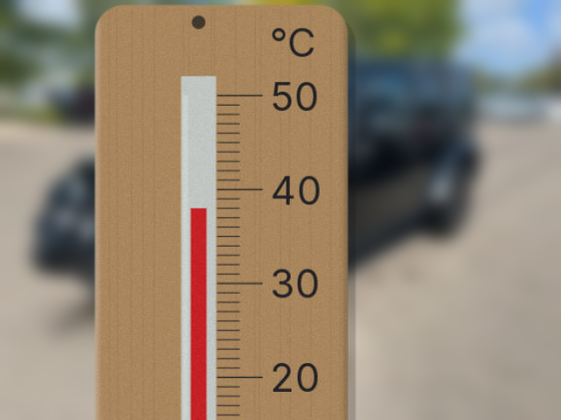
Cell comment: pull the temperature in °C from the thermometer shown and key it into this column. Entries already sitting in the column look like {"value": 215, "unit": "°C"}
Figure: {"value": 38, "unit": "°C"}
